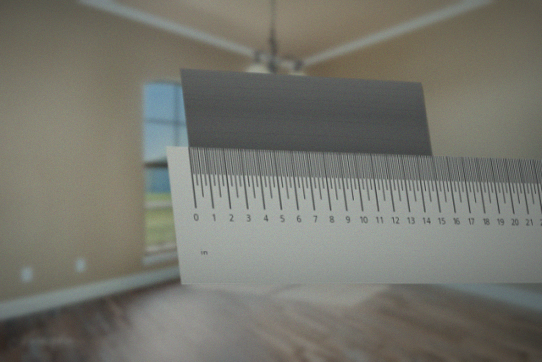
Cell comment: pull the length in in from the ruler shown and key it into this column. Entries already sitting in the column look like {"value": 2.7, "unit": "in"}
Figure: {"value": 15, "unit": "in"}
